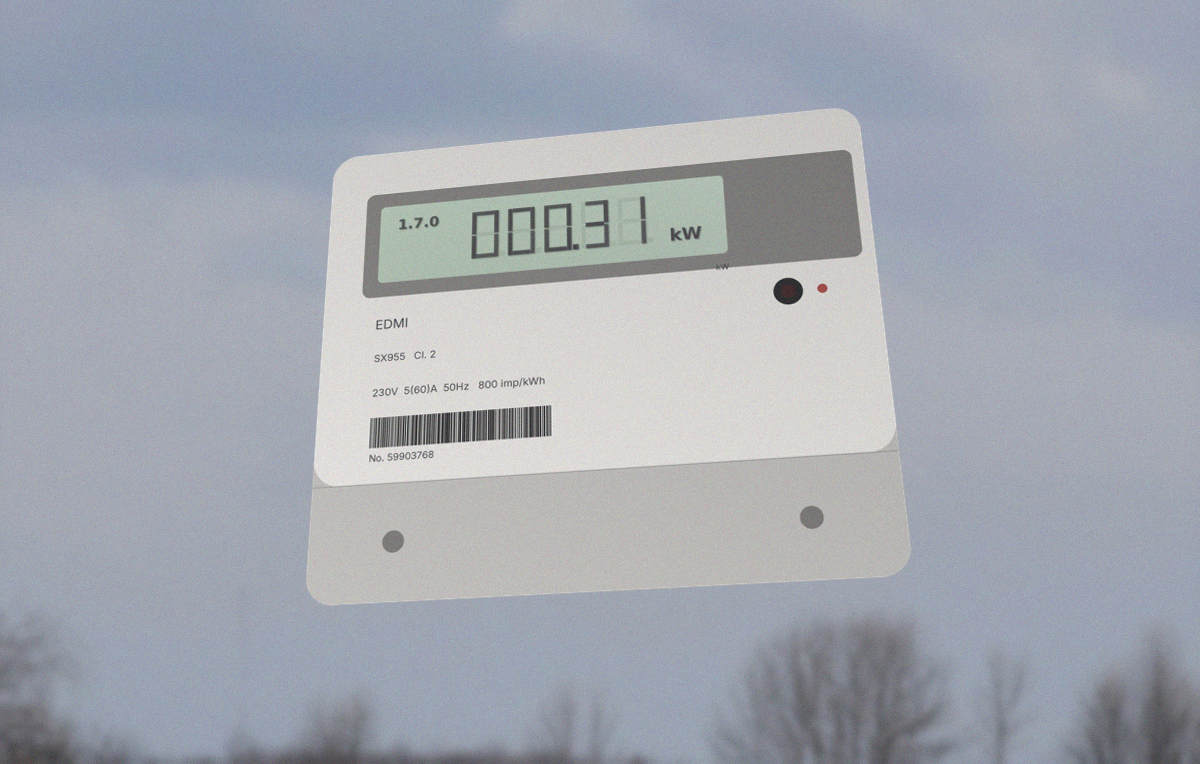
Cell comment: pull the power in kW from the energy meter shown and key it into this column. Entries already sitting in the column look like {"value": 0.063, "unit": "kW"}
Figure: {"value": 0.31, "unit": "kW"}
